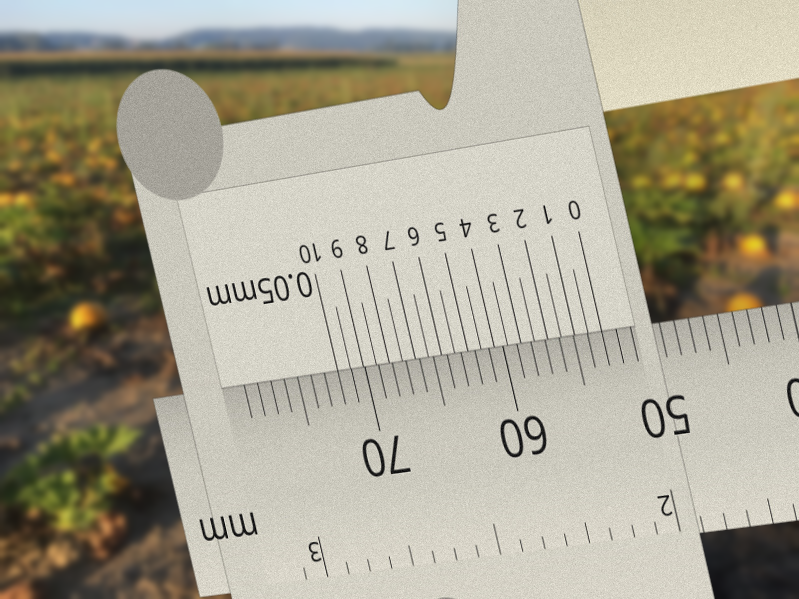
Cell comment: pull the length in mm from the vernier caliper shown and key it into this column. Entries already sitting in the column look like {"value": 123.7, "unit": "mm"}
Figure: {"value": 53.0, "unit": "mm"}
